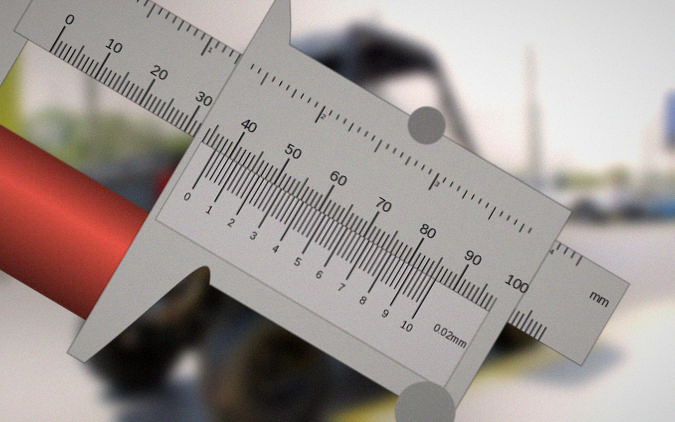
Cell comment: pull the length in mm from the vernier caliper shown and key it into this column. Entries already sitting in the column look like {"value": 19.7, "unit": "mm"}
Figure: {"value": 37.0, "unit": "mm"}
